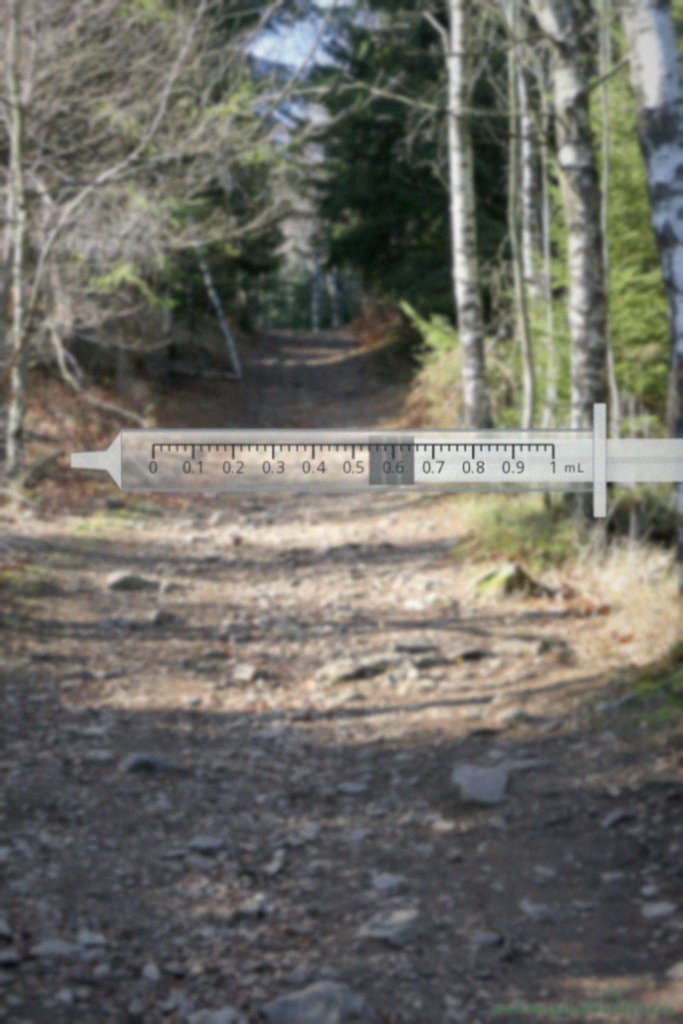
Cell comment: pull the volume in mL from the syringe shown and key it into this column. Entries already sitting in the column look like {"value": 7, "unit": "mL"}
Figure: {"value": 0.54, "unit": "mL"}
